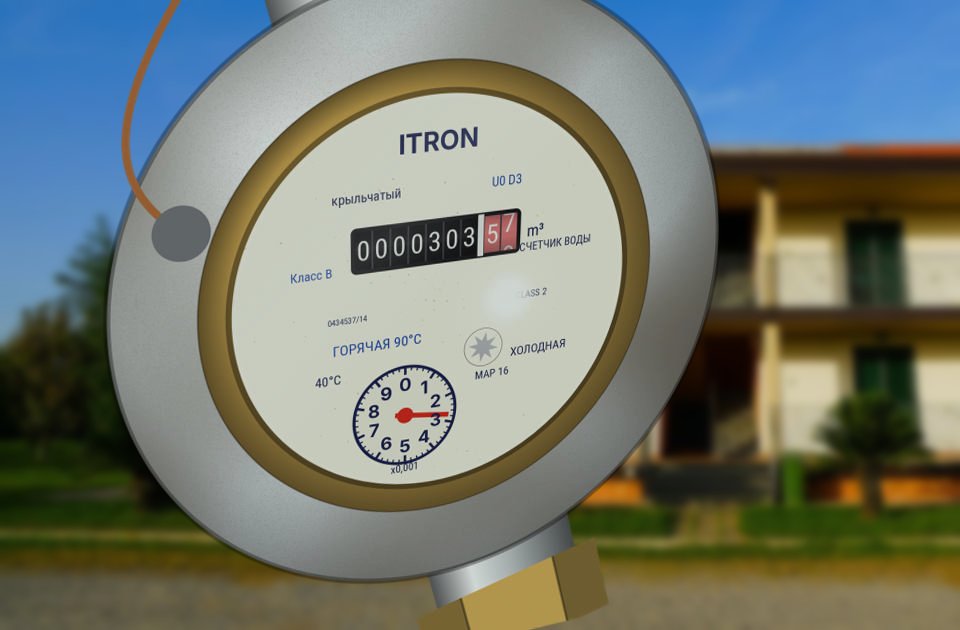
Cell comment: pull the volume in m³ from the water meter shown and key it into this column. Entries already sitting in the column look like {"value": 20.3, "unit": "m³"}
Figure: {"value": 303.572, "unit": "m³"}
